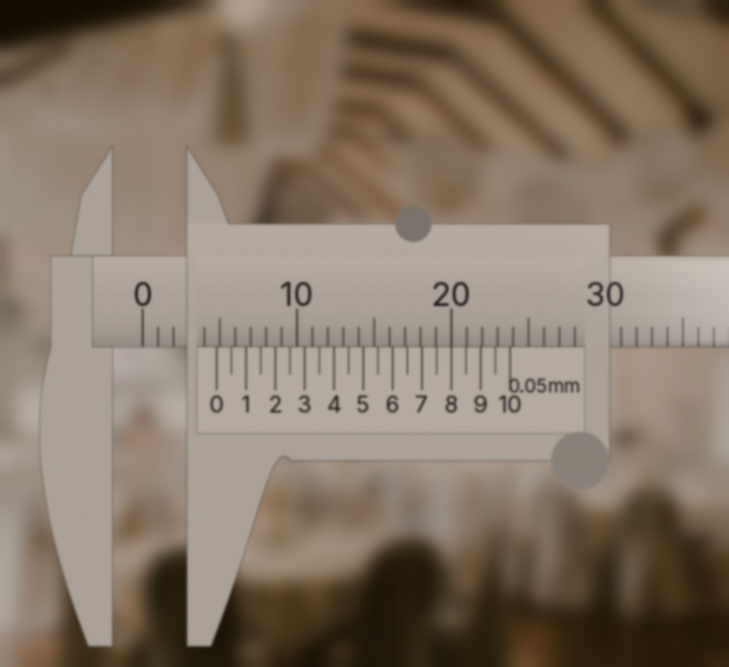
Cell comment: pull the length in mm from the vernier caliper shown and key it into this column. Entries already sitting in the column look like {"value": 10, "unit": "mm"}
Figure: {"value": 4.8, "unit": "mm"}
